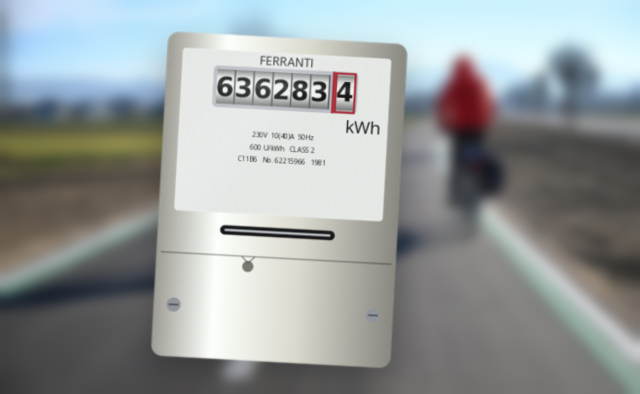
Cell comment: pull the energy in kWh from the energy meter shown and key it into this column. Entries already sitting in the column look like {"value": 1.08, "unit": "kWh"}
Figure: {"value": 636283.4, "unit": "kWh"}
